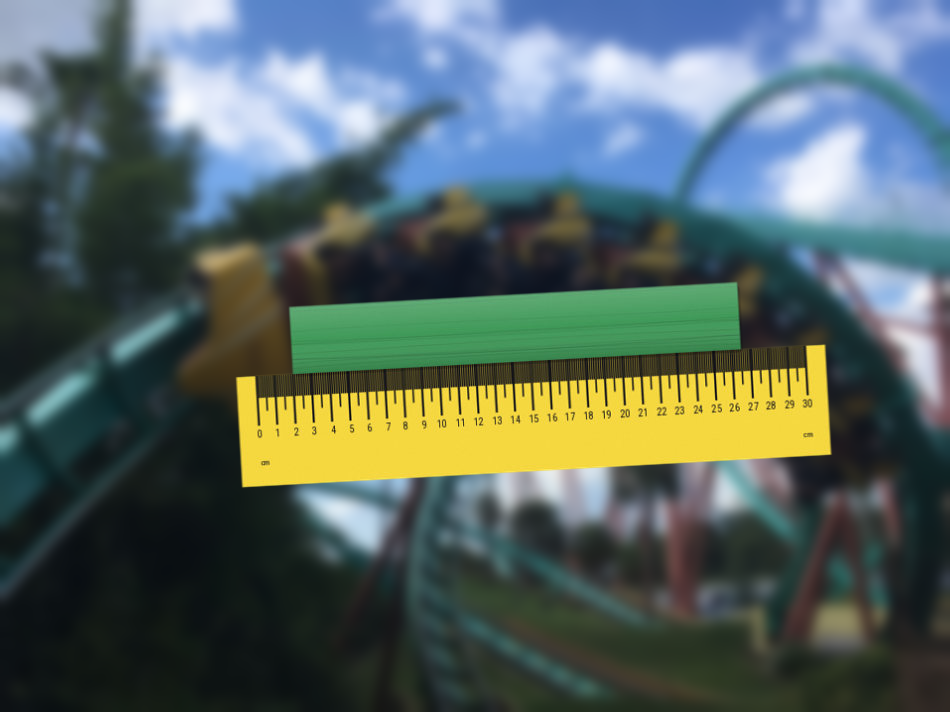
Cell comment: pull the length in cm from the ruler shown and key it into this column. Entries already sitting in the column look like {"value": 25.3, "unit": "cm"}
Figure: {"value": 24.5, "unit": "cm"}
